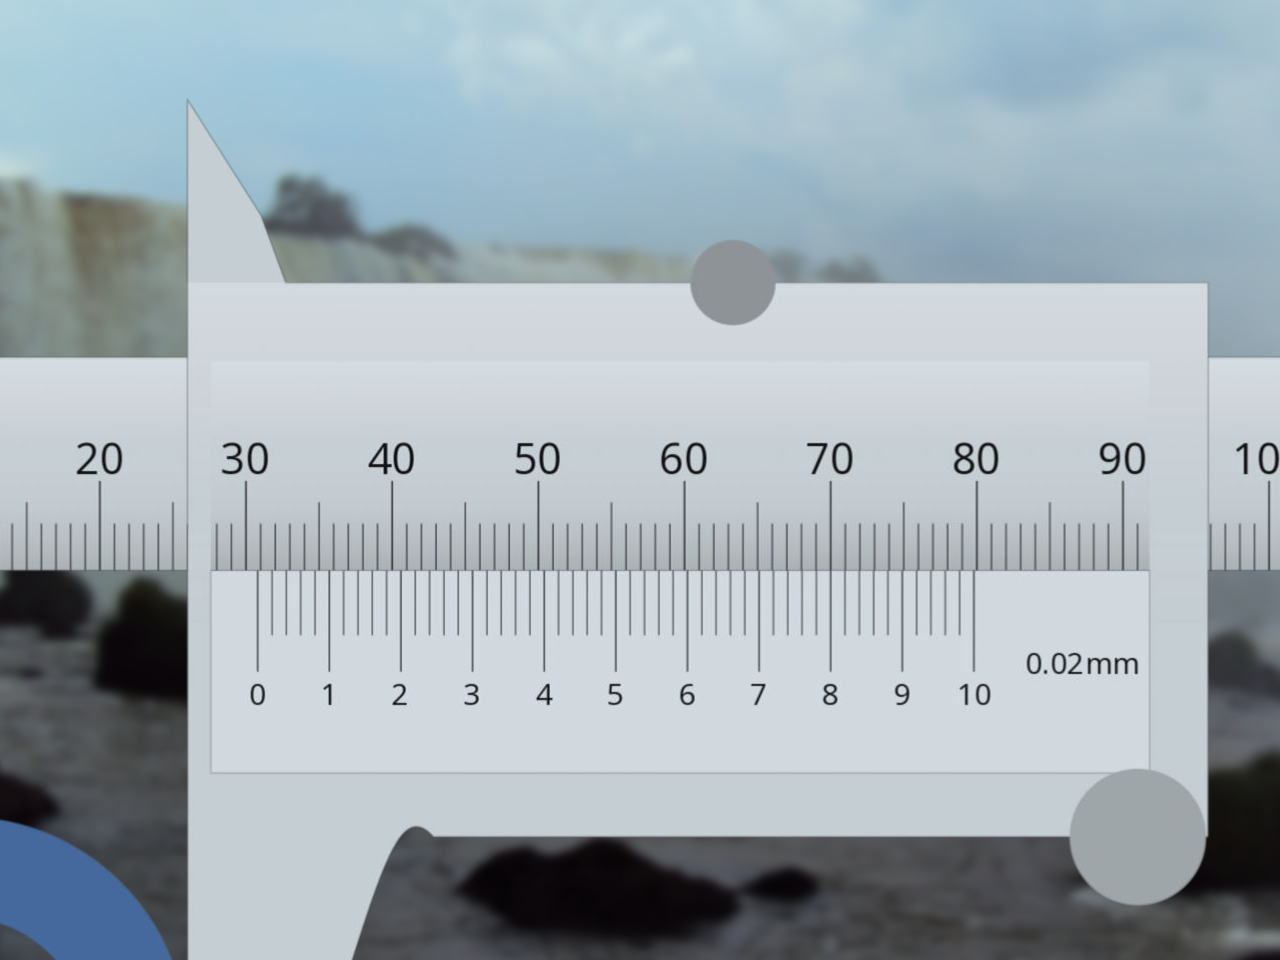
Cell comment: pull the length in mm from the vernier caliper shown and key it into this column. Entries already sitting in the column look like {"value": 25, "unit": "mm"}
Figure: {"value": 30.8, "unit": "mm"}
